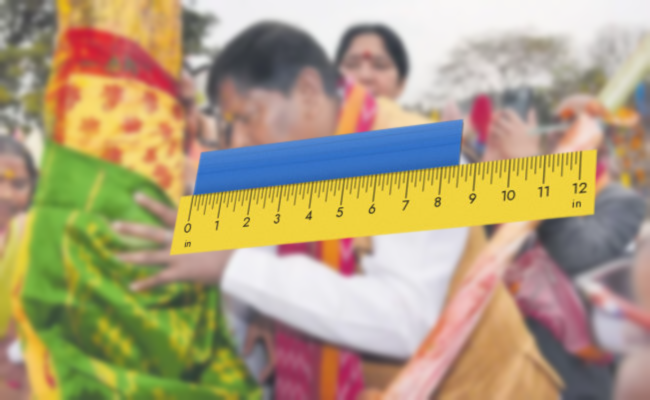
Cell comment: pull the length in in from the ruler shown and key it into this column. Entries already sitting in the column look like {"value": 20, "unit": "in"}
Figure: {"value": 8.5, "unit": "in"}
